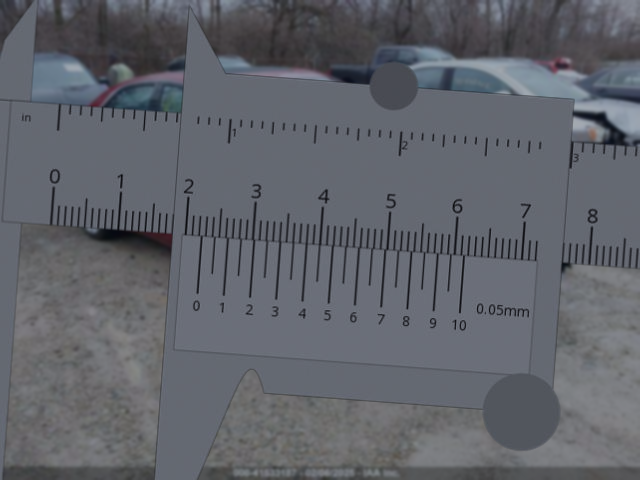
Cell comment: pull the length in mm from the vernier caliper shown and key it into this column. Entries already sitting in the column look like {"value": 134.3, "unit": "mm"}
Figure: {"value": 22.4, "unit": "mm"}
